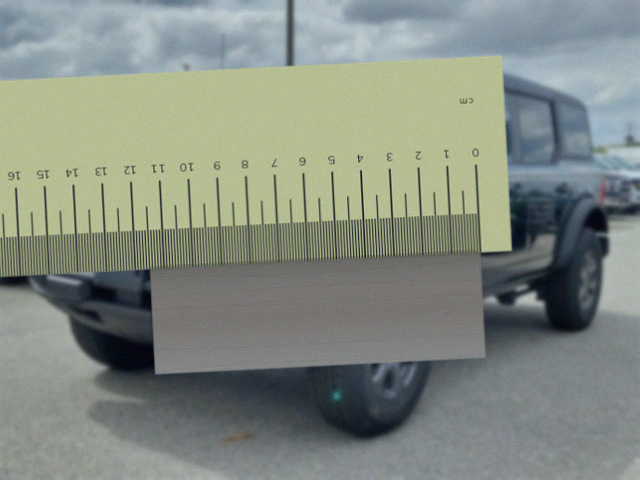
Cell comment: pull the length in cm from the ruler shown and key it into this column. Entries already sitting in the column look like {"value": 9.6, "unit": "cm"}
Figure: {"value": 11.5, "unit": "cm"}
